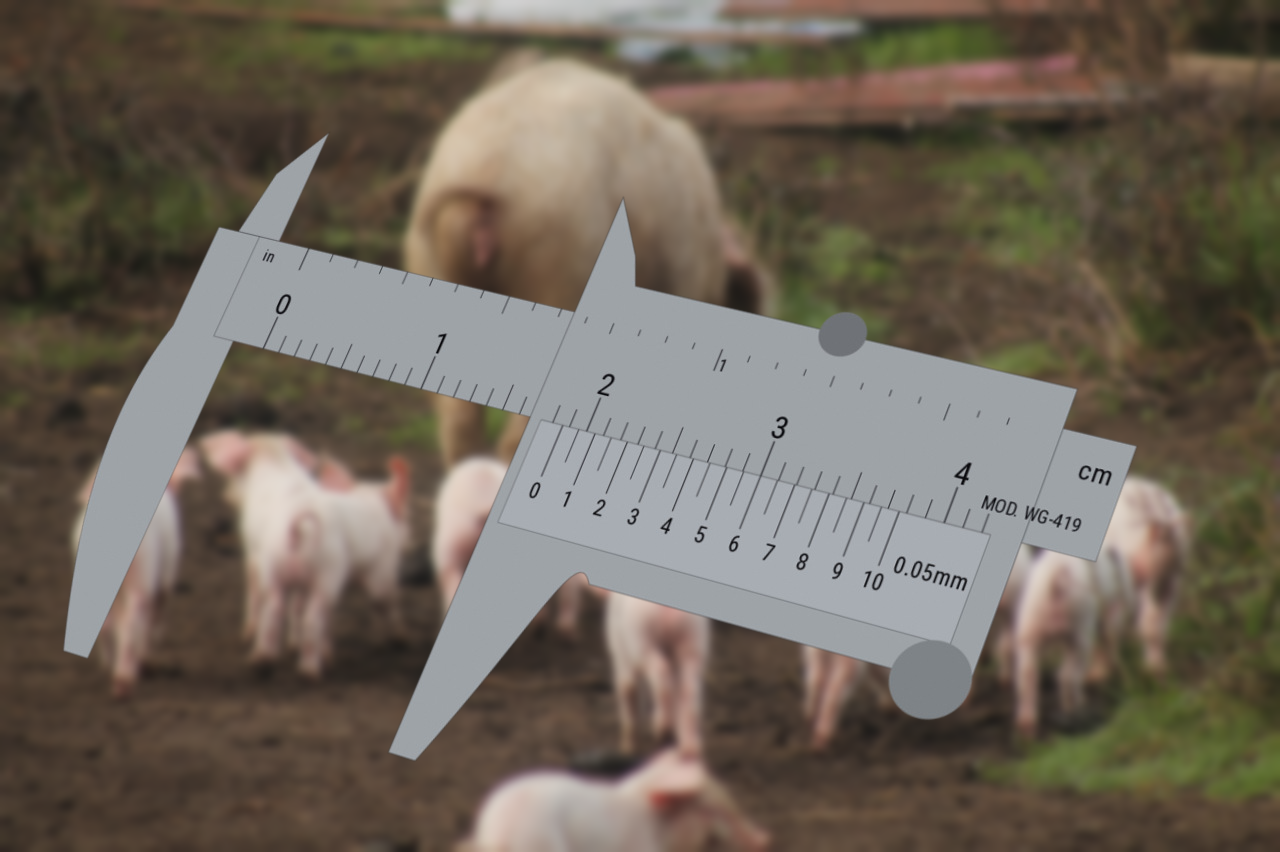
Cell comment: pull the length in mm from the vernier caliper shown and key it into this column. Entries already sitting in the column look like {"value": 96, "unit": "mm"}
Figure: {"value": 18.6, "unit": "mm"}
